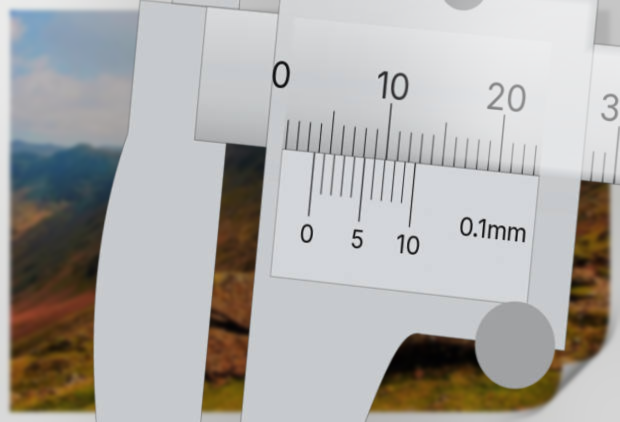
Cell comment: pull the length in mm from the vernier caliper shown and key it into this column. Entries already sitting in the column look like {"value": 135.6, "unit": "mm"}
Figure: {"value": 3.6, "unit": "mm"}
